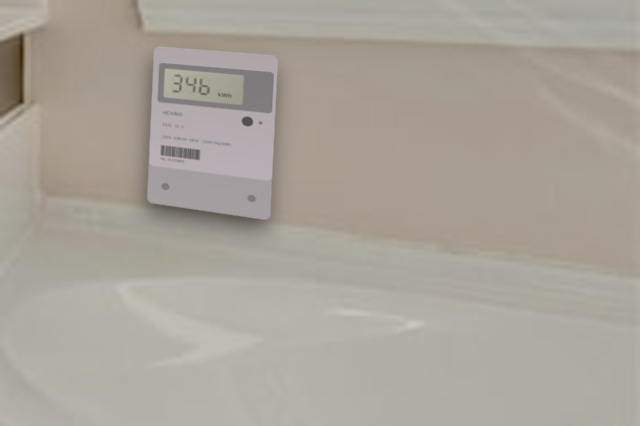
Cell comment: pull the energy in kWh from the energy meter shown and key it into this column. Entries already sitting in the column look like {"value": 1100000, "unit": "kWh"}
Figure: {"value": 346, "unit": "kWh"}
